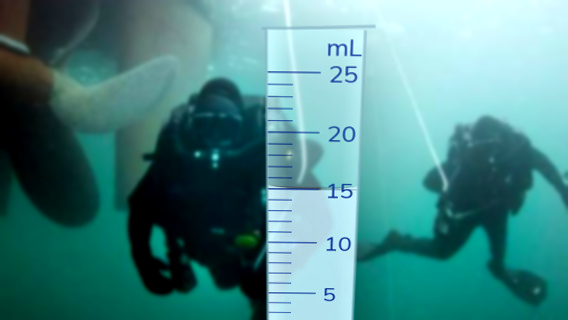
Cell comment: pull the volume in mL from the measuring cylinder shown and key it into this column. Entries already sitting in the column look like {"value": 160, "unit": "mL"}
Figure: {"value": 15, "unit": "mL"}
